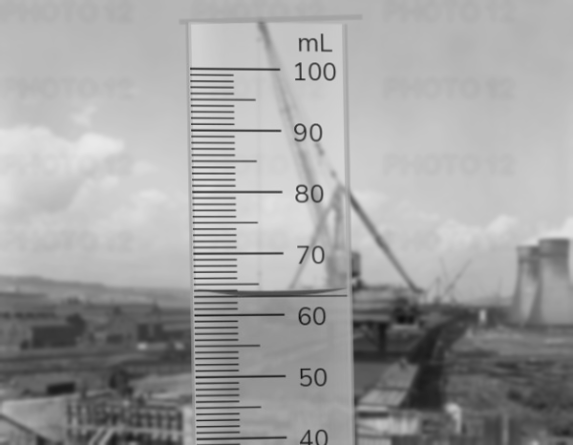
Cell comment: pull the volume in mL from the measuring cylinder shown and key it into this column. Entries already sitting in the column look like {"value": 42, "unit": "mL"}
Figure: {"value": 63, "unit": "mL"}
